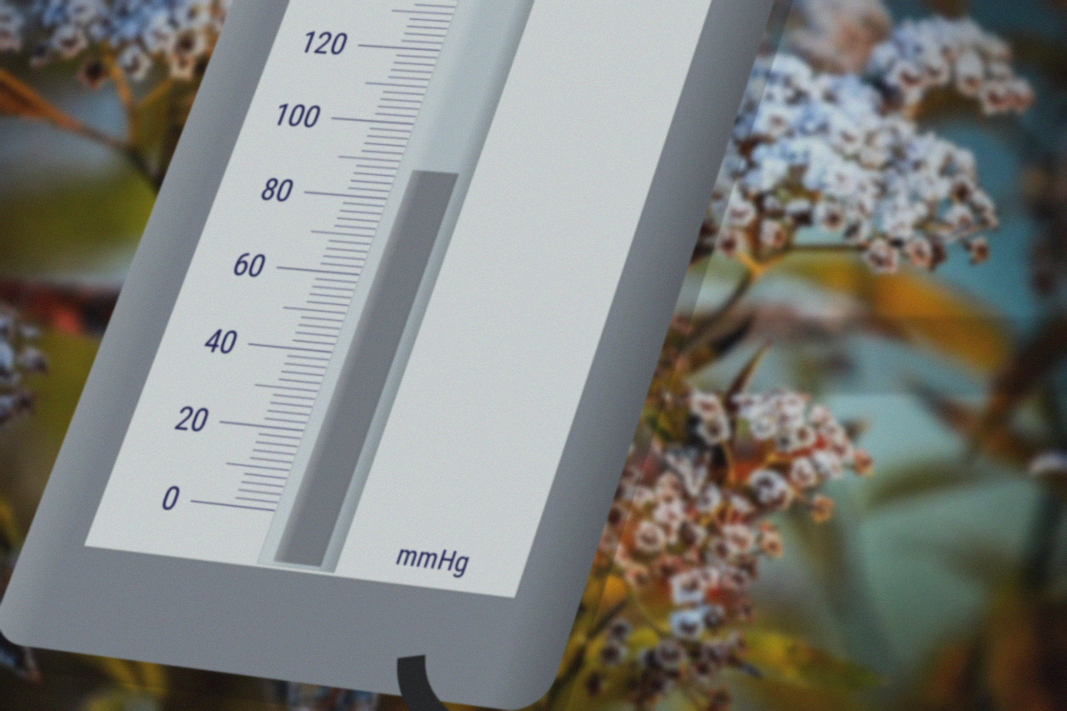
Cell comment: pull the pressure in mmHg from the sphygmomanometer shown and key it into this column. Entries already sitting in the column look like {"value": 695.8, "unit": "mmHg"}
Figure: {"value": 88, "unit": "mmHg"}
